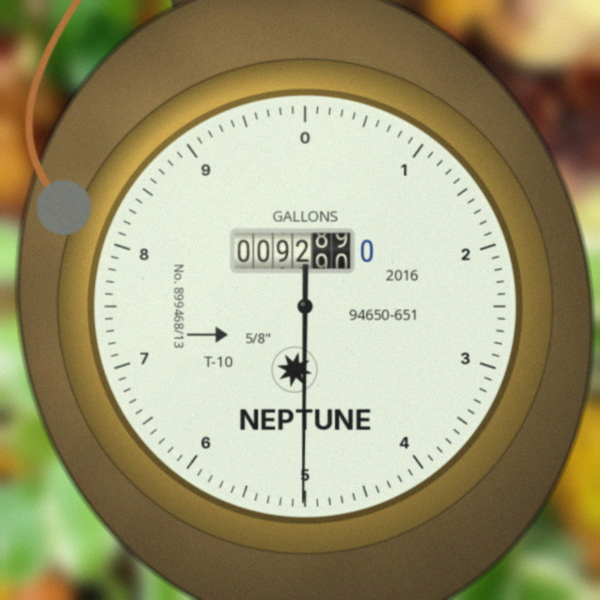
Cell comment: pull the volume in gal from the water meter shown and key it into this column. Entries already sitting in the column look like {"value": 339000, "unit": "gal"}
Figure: {"value": 92895.0, "unit": "gal"}
